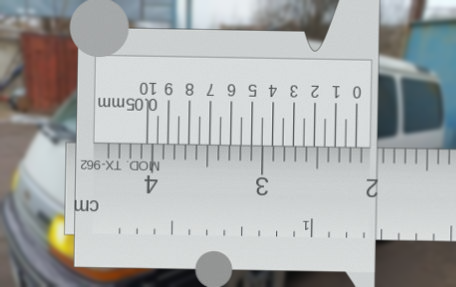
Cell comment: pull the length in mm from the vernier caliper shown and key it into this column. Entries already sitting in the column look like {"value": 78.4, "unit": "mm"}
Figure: {"value": 21.5, "unit": "mm"}
